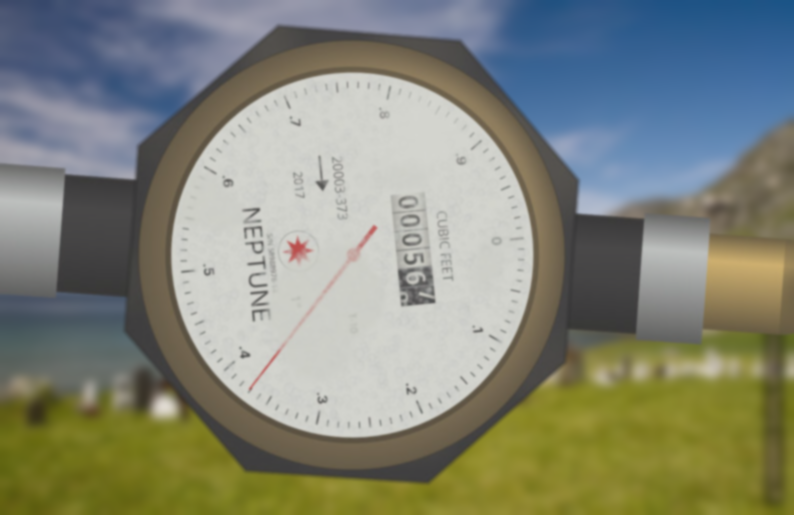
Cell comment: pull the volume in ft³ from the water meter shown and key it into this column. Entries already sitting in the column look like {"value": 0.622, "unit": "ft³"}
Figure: {"value": 567.37, "unit": "ft³"}
